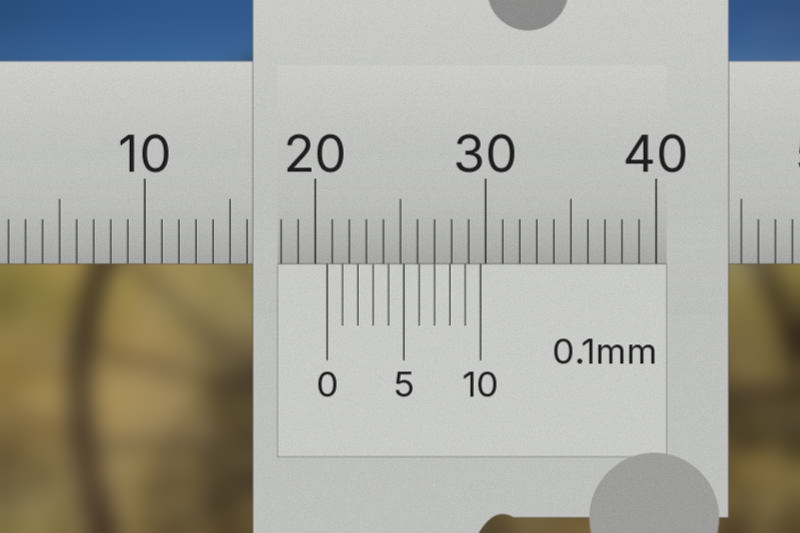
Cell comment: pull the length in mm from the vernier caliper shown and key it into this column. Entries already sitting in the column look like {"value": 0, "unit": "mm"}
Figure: {"value": 20.7, "unit": "mm"}
